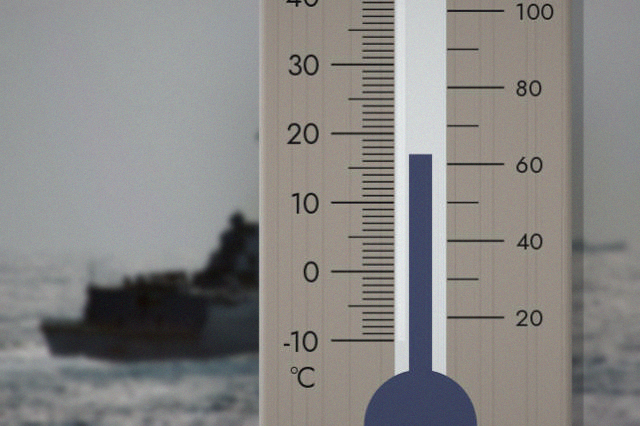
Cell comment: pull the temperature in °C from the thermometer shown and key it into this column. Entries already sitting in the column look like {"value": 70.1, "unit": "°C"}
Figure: {"value": 17, "unit": "°C"}
